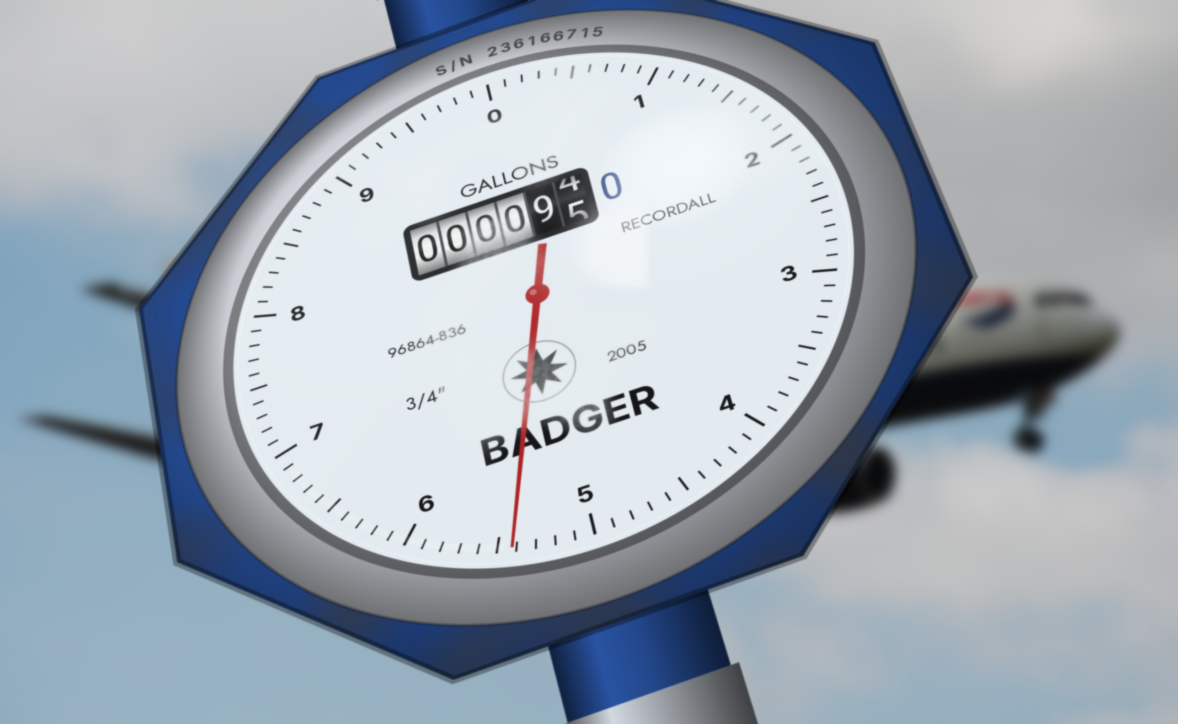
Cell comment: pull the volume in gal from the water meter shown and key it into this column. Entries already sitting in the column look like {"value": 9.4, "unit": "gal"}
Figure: {"value": 945.4, "unit": "gal"}
